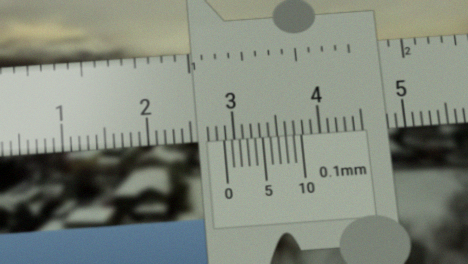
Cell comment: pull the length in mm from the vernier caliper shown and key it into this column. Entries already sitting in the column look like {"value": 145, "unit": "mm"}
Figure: {"value": 28.8, "unit": "mm"}
